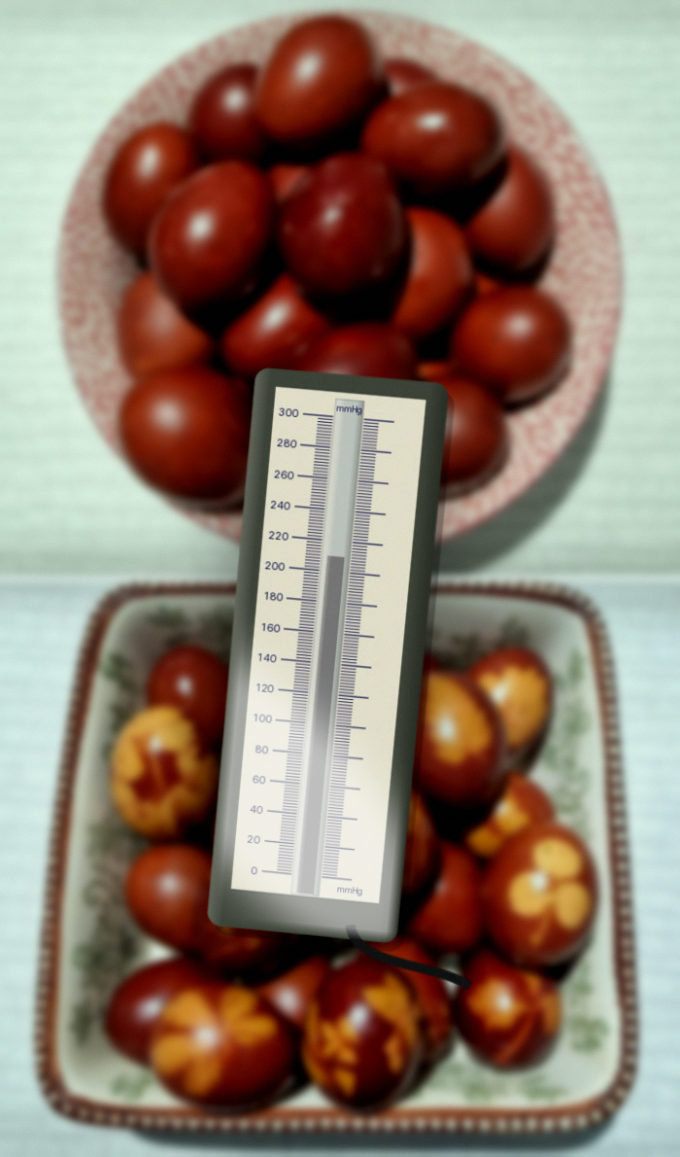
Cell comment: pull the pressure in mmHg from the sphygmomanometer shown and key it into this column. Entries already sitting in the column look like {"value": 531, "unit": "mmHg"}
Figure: {"value": 210, "unit": "mmHg"}
